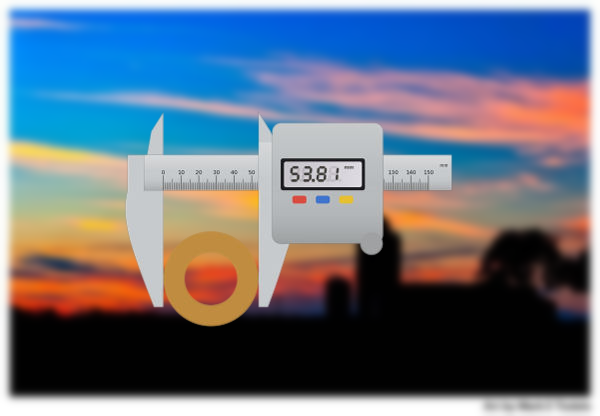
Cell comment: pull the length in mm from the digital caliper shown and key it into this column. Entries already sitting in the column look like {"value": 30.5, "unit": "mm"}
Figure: {"value": 53.81, "unit": "mm"}
